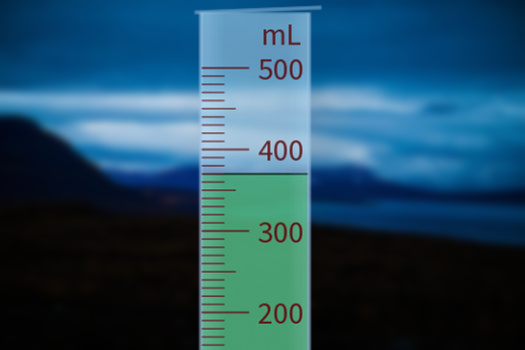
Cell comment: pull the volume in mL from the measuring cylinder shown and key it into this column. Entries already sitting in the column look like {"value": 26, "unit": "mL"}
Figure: {"value": 370, "unit": "mL"}
